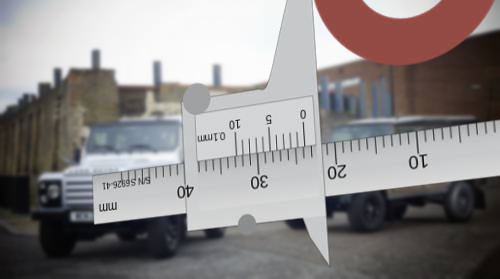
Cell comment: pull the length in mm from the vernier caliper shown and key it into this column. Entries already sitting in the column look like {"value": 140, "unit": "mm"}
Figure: {"value": 23.8, "unit": "mm"}
